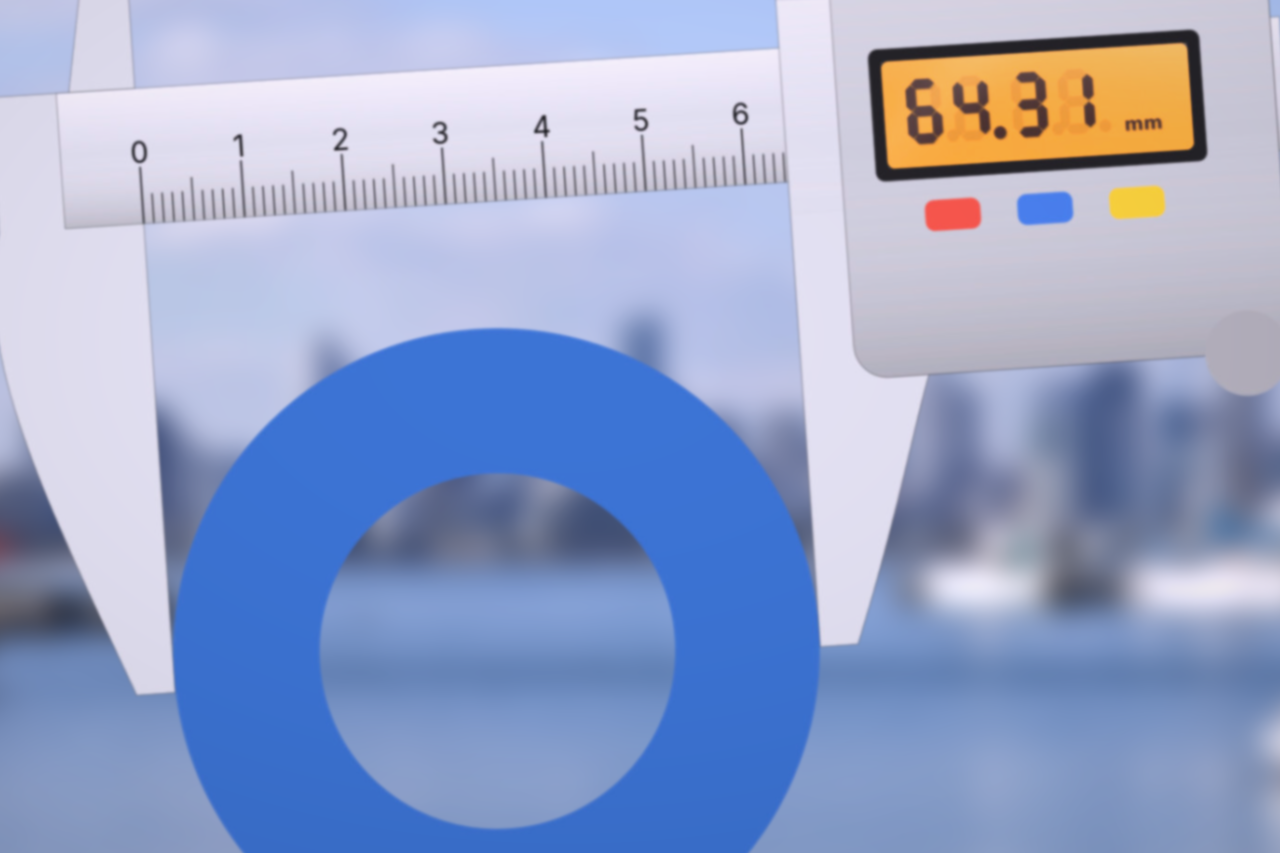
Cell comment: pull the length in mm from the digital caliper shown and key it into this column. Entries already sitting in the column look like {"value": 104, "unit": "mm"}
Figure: {"value": 64.31, "unit": "mm"}
